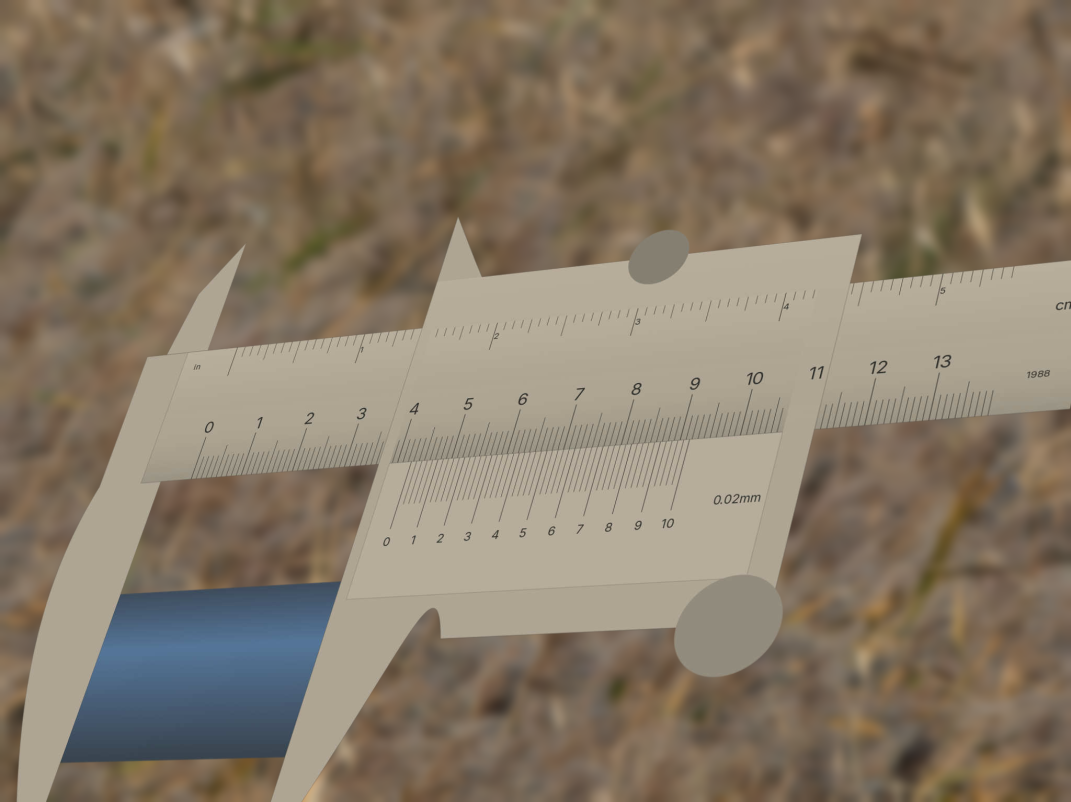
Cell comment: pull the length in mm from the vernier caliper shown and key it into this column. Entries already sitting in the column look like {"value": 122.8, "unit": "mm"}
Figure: {"value": 42.6, "unit": "mm"}
